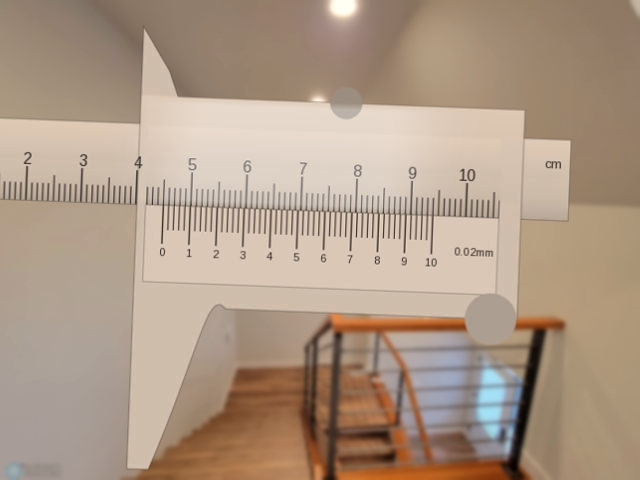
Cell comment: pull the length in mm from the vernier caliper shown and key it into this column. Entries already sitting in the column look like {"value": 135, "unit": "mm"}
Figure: {"value": 45.0, "unit": "mm"}
